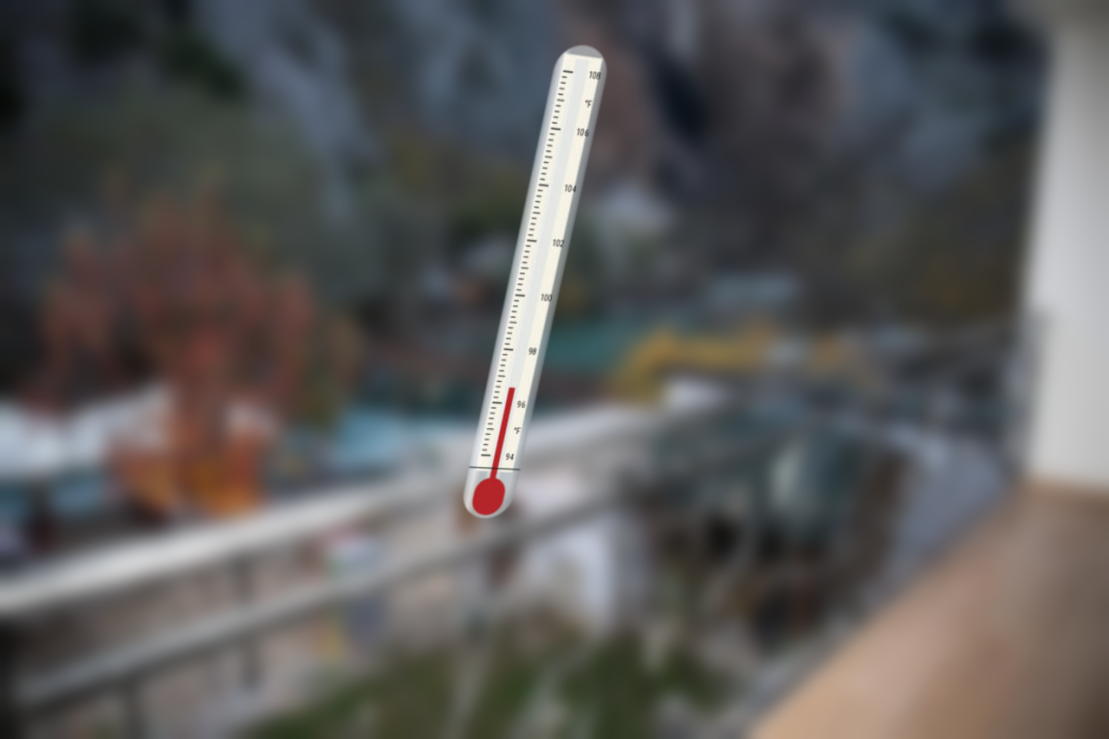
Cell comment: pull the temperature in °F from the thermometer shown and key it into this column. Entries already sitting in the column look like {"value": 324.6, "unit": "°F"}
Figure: {"value": 96.6, "unit": "°F"}
